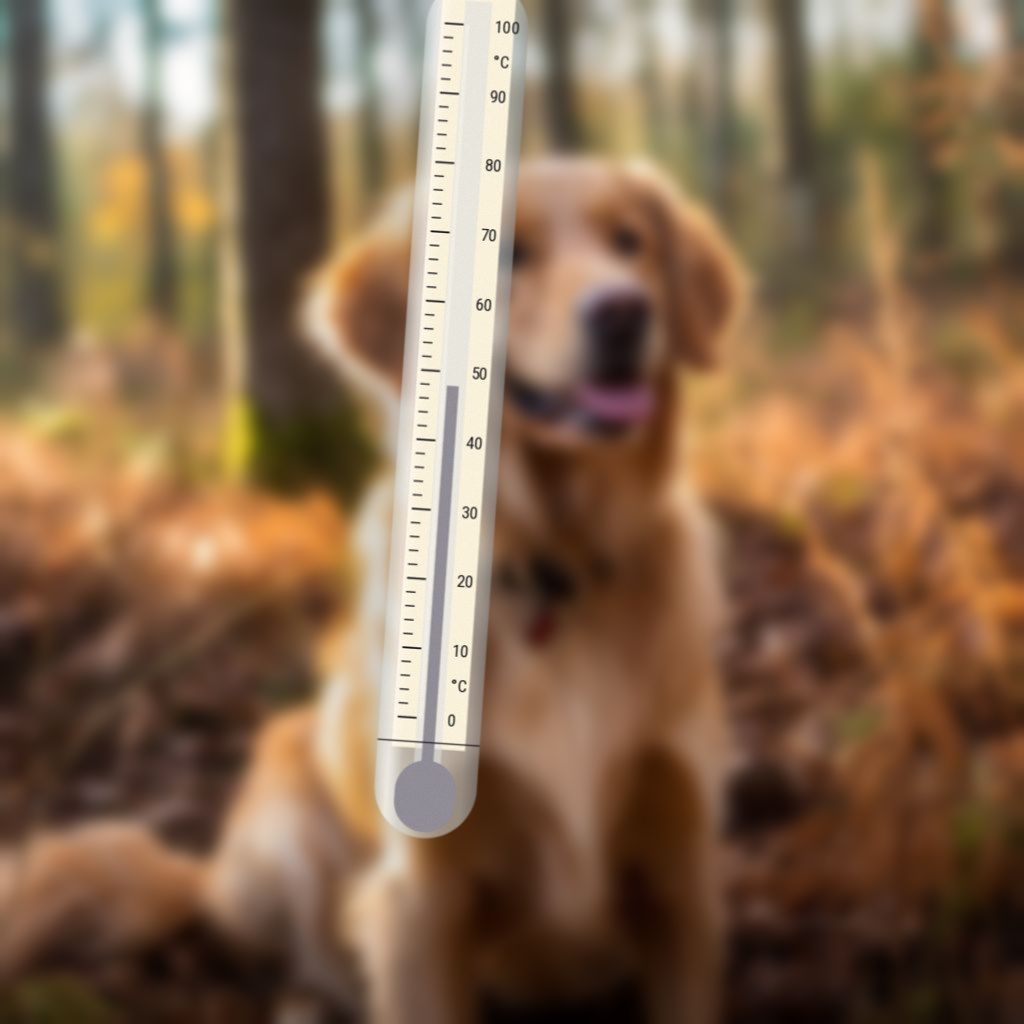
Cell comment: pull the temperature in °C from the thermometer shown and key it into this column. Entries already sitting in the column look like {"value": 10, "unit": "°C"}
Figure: {"value": 48, "unit": "°C"}
